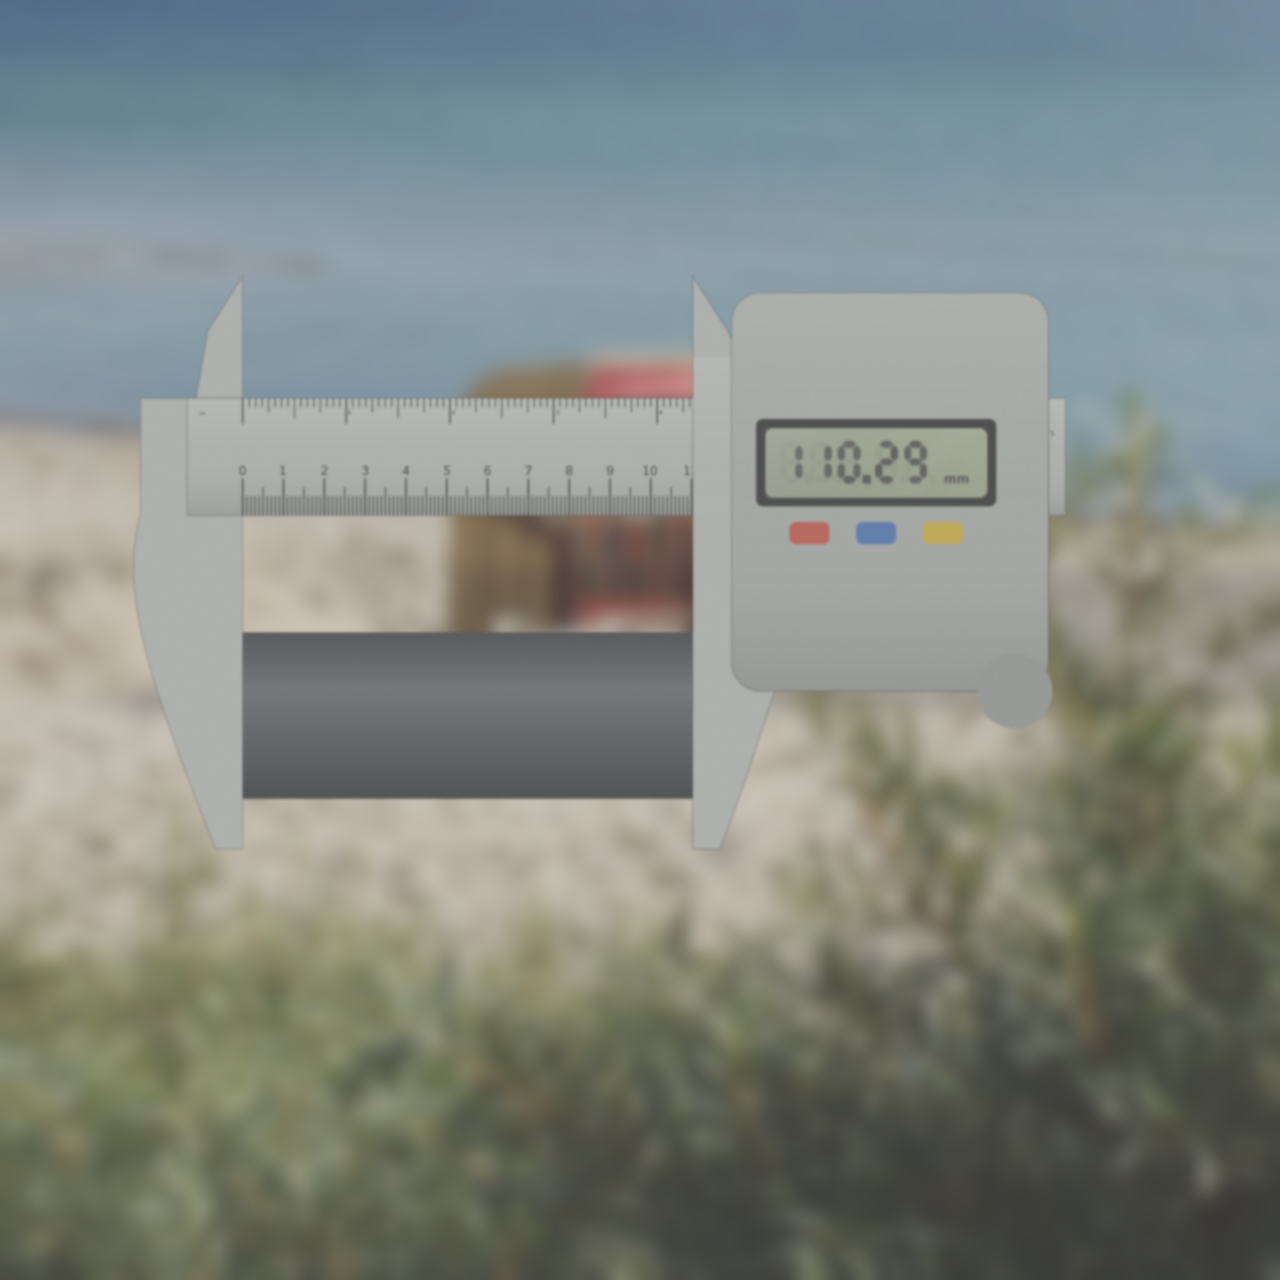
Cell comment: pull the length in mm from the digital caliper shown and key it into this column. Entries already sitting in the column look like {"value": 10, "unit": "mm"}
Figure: {"value": 110.29, "unit": "mm"}
